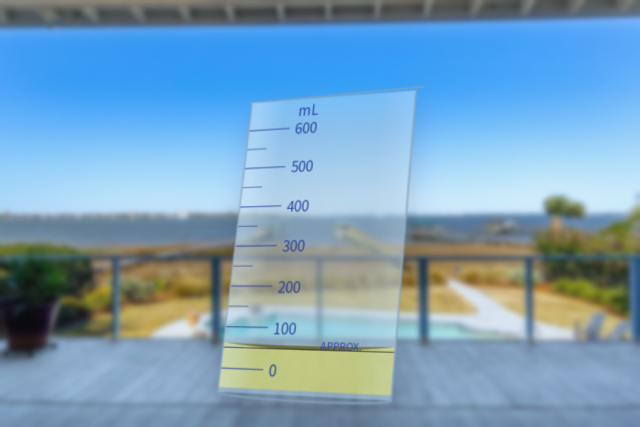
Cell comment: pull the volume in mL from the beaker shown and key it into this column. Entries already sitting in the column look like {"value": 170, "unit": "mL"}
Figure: {"value": 50, "unit": "mL"}
